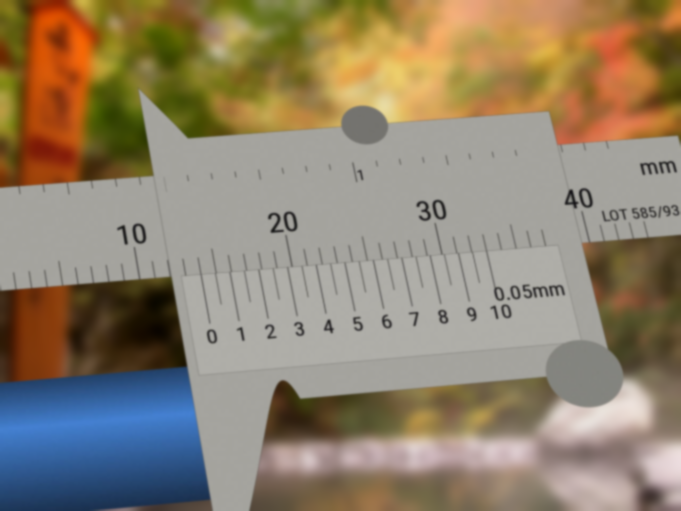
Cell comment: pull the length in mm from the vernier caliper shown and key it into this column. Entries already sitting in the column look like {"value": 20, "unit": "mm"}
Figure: {"value": 14.0, "unit": "mm"}
